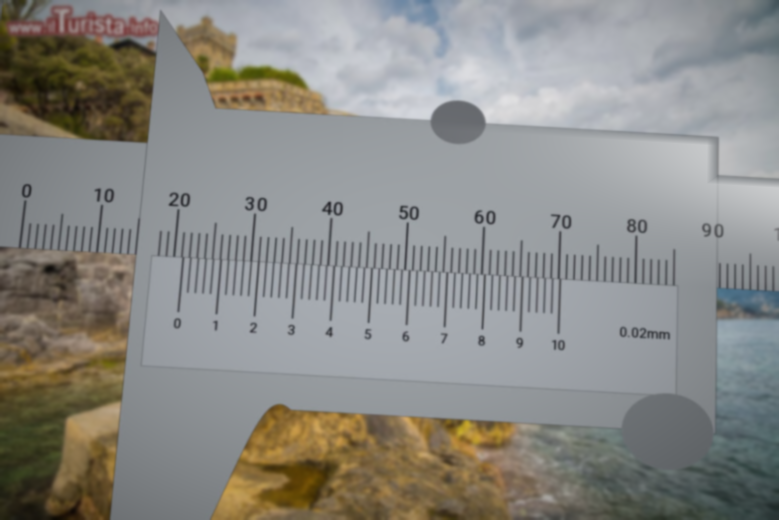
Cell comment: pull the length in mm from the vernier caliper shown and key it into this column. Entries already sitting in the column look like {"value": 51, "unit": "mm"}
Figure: {"value": 21.2, "unit": "mm"}
